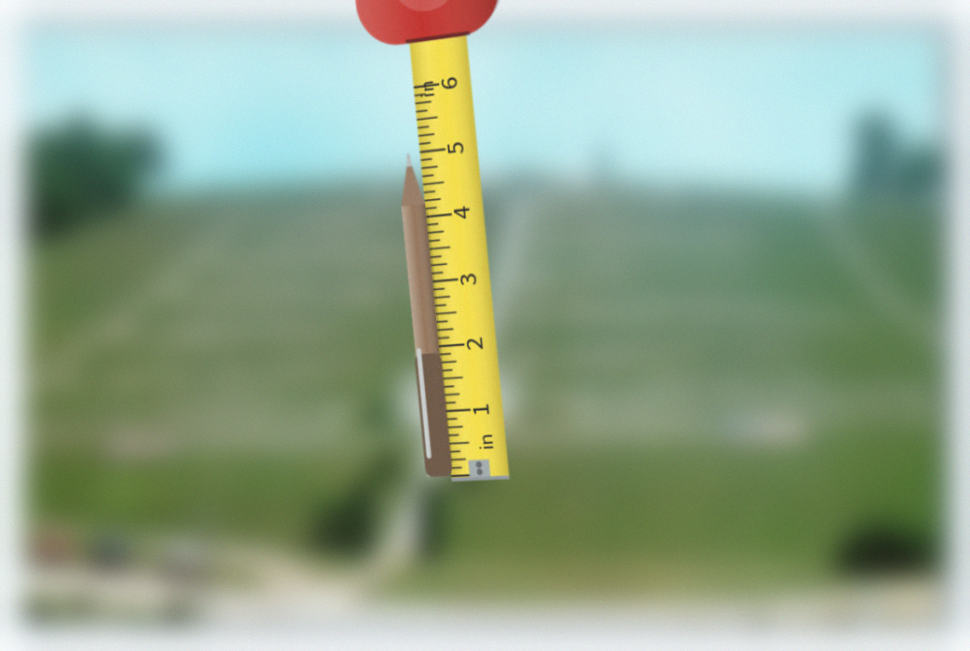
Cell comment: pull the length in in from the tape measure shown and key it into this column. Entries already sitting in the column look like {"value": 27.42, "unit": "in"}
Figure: {"value": 5, "unit": "in"}
